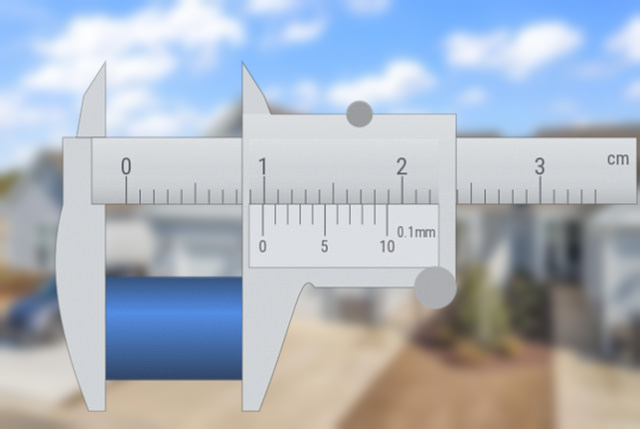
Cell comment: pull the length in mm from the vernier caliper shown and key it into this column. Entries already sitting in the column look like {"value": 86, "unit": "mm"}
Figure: {"value": 9.9, "unit": "mm"}
